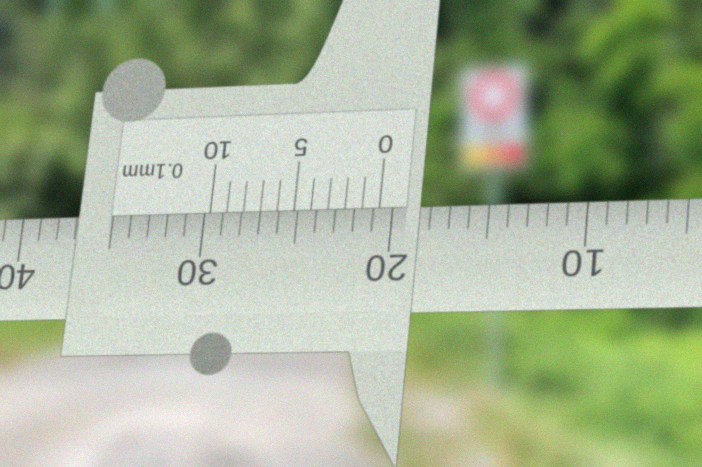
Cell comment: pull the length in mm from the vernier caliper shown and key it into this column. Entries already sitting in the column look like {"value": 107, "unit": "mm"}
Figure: {"value": 20.7, "unit": "mm"}
